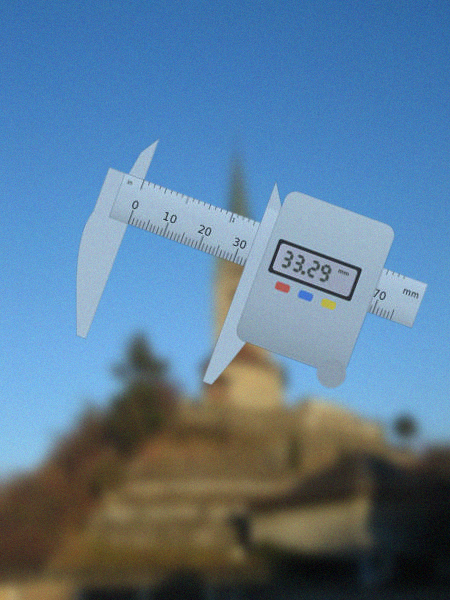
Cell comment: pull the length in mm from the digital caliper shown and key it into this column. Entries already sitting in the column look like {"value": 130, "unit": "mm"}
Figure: {"value": 33.29, "unit": "mm"}
